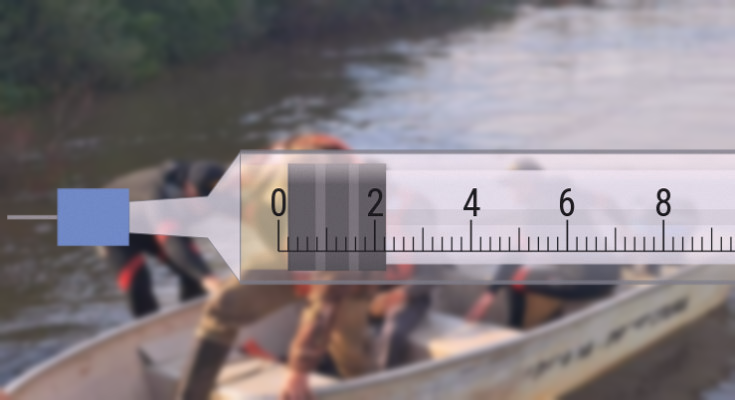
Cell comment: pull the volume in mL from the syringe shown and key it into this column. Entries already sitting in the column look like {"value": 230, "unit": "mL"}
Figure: {"value": 0.2, "unit": "mL"}
